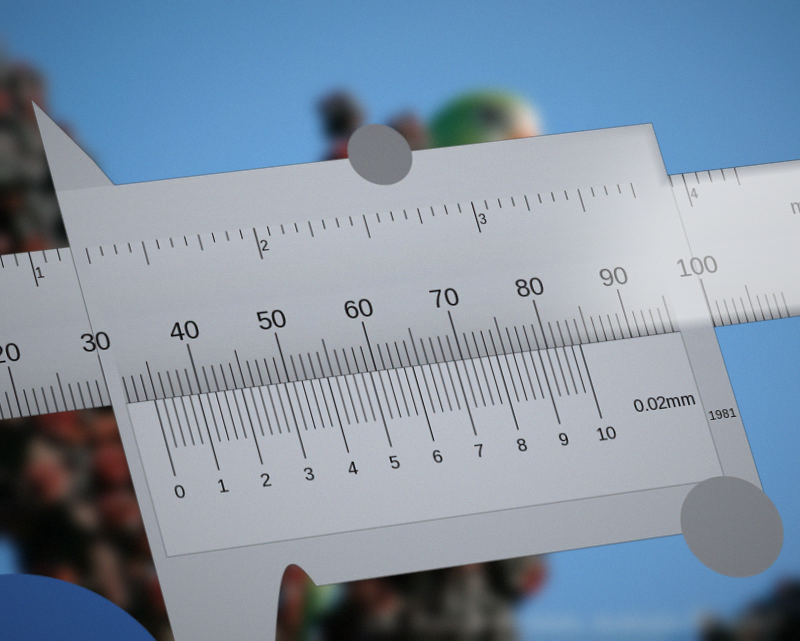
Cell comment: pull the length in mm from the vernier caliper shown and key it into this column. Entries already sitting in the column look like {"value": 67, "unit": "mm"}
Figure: {"value": 34.8, "unit": "mm"}
